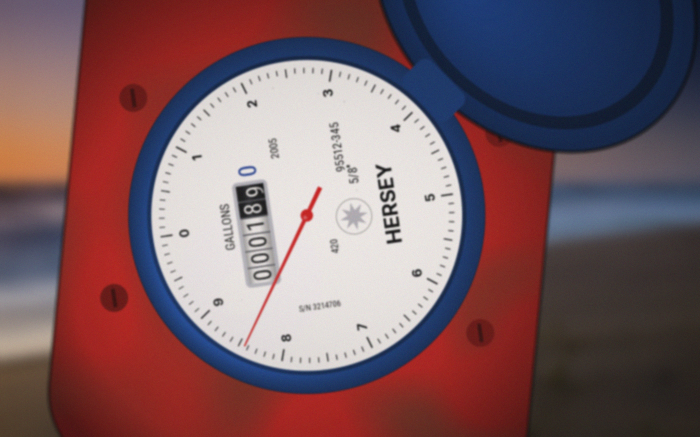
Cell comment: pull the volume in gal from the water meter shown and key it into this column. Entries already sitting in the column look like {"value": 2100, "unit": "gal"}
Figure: {"value": 1888.4, "unit": "gal"}
